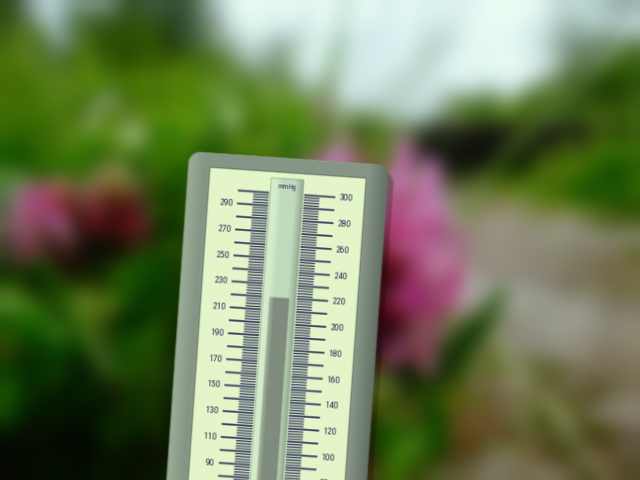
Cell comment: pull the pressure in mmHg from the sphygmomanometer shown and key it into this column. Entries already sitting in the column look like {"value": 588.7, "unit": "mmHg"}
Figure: {"value": 220, "unit": "mmHg"}
